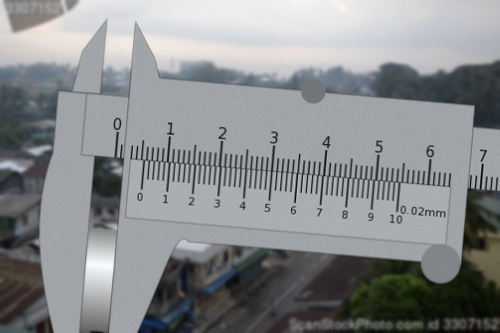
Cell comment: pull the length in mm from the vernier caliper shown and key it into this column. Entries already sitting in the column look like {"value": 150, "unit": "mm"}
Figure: {"value": 5.5, "unit": "mm"}
